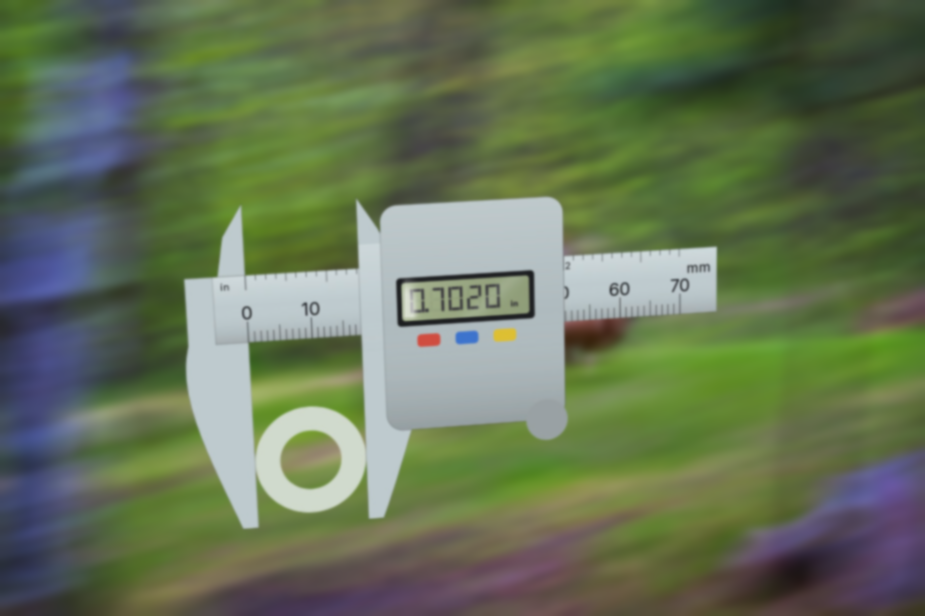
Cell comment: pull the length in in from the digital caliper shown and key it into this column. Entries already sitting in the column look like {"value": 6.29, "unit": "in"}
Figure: {"value": 0.7020, "unit": "in"}
